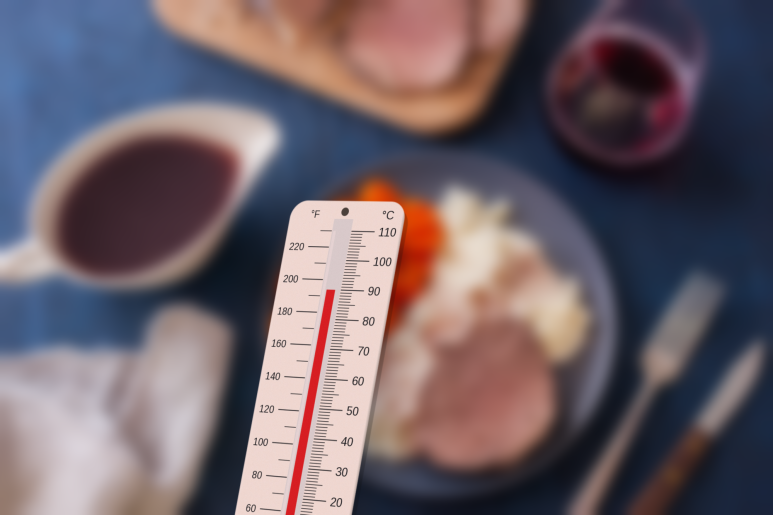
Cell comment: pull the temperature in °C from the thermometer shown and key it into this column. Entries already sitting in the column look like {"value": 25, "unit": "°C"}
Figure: {"value": 90, "unit": "°C"}
